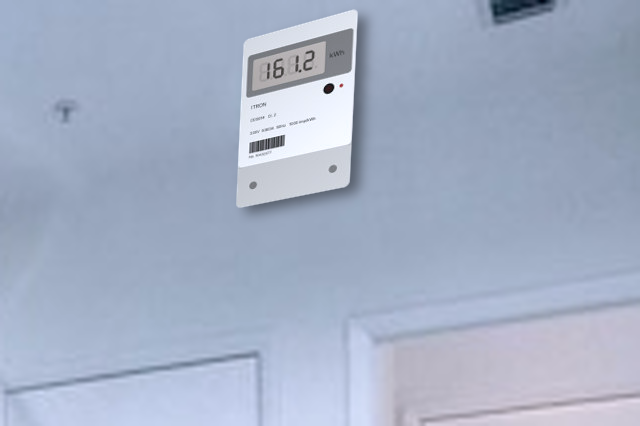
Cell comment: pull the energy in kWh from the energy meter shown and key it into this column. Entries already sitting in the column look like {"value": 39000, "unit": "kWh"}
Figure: {"value": 161.2, "unit": "kWh"}
